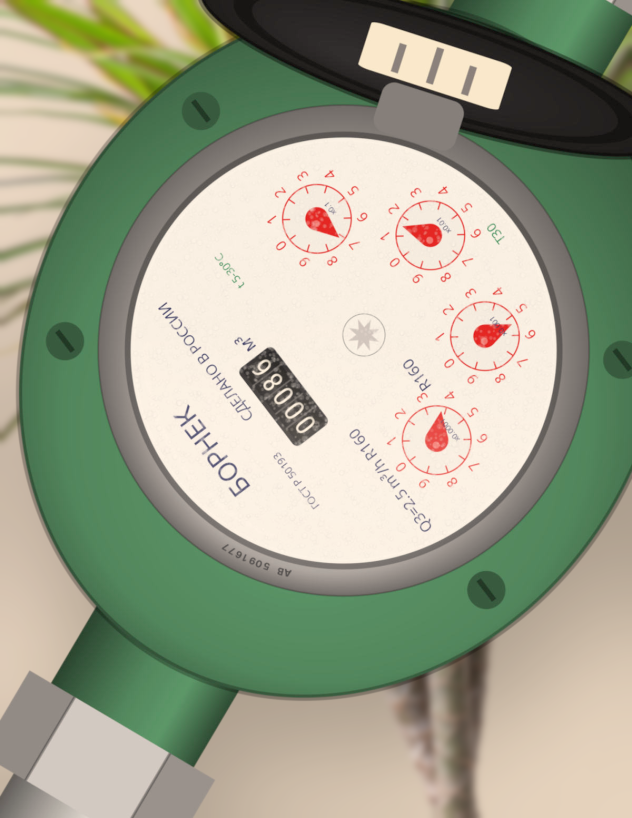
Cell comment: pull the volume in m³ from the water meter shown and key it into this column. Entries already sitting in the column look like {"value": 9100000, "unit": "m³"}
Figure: {"value": 86.7153, "unit": "m³"}
